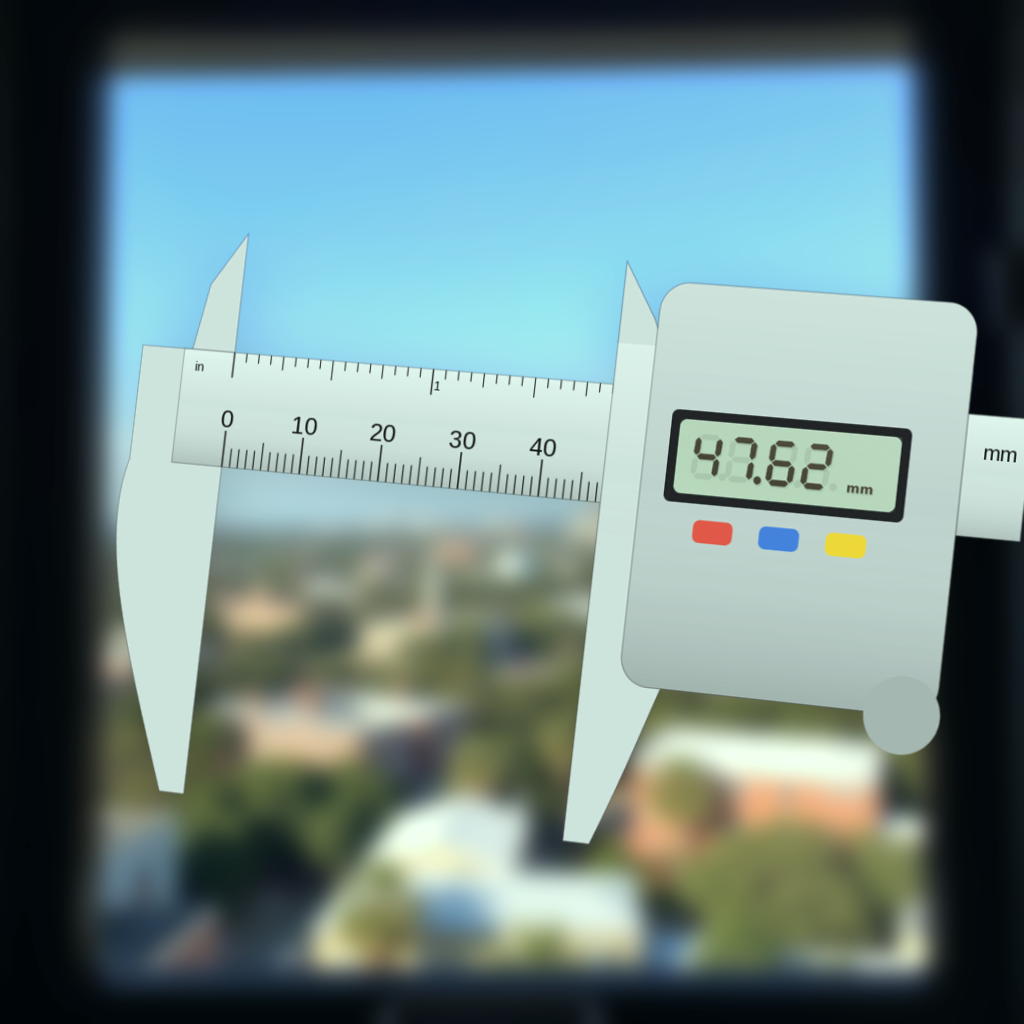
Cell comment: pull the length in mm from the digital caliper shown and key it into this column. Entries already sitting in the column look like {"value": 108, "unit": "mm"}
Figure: {"value": 47.62, "unit": "mm"}
